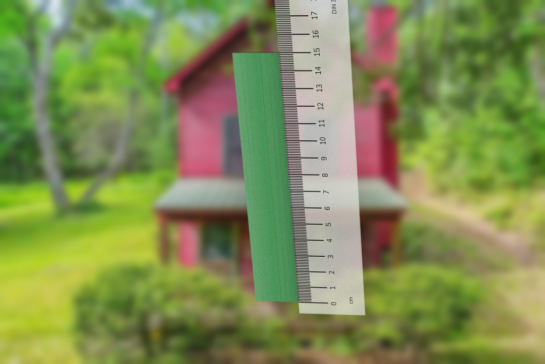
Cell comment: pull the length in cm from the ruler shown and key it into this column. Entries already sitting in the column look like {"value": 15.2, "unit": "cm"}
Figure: {"value": 15, "unit": "cm"}
